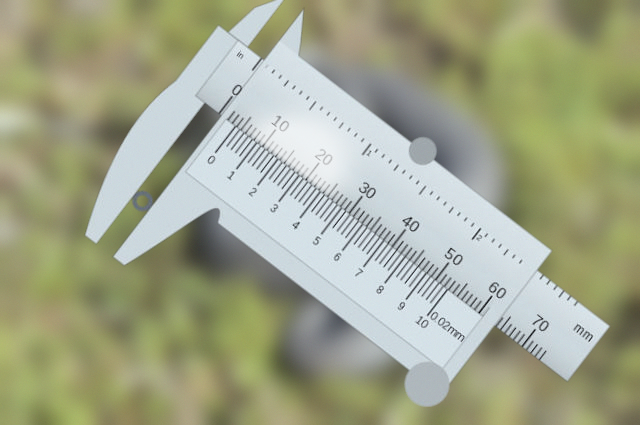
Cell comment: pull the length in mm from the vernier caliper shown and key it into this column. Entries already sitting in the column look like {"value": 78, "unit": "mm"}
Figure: {"value": 3.8, "unit": "mm"}
